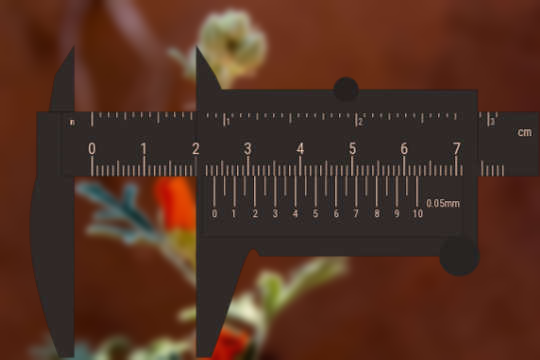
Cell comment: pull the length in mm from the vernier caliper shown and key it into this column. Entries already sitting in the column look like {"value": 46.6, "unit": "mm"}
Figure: {"value": 23.5, "unit": "mm"}
